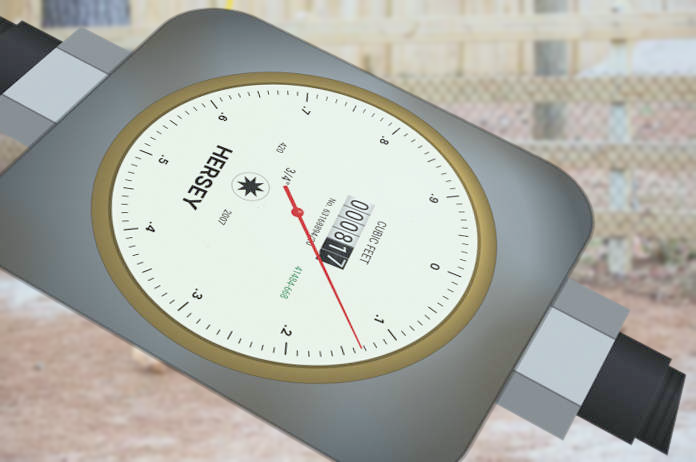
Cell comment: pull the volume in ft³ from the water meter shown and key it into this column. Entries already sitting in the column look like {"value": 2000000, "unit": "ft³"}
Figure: {"value": 817.13, "unit": "ft³"}
